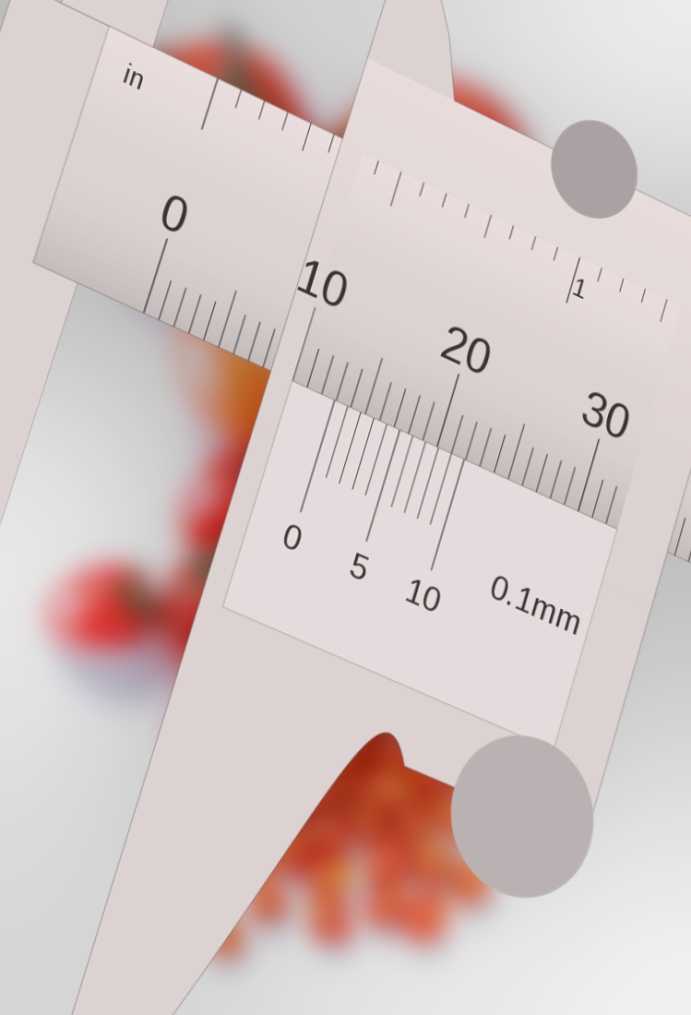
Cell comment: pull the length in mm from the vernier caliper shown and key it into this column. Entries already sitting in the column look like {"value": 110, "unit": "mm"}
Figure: {"value": 12.9, "unit": "mm"}
